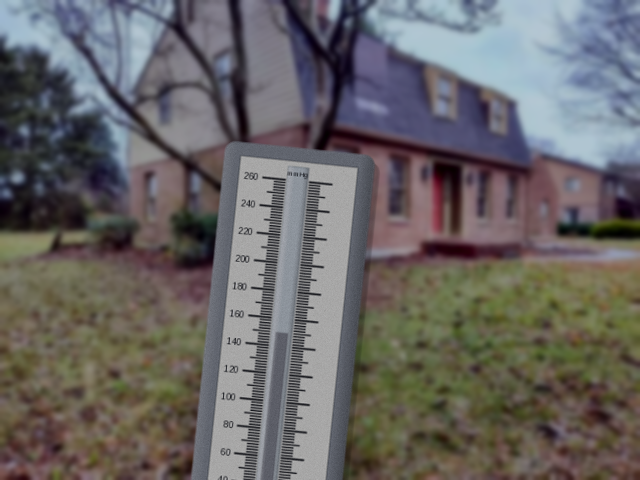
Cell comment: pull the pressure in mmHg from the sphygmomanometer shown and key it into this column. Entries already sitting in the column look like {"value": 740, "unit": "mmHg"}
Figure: {"value": 150, "unit": "mmHg"}
